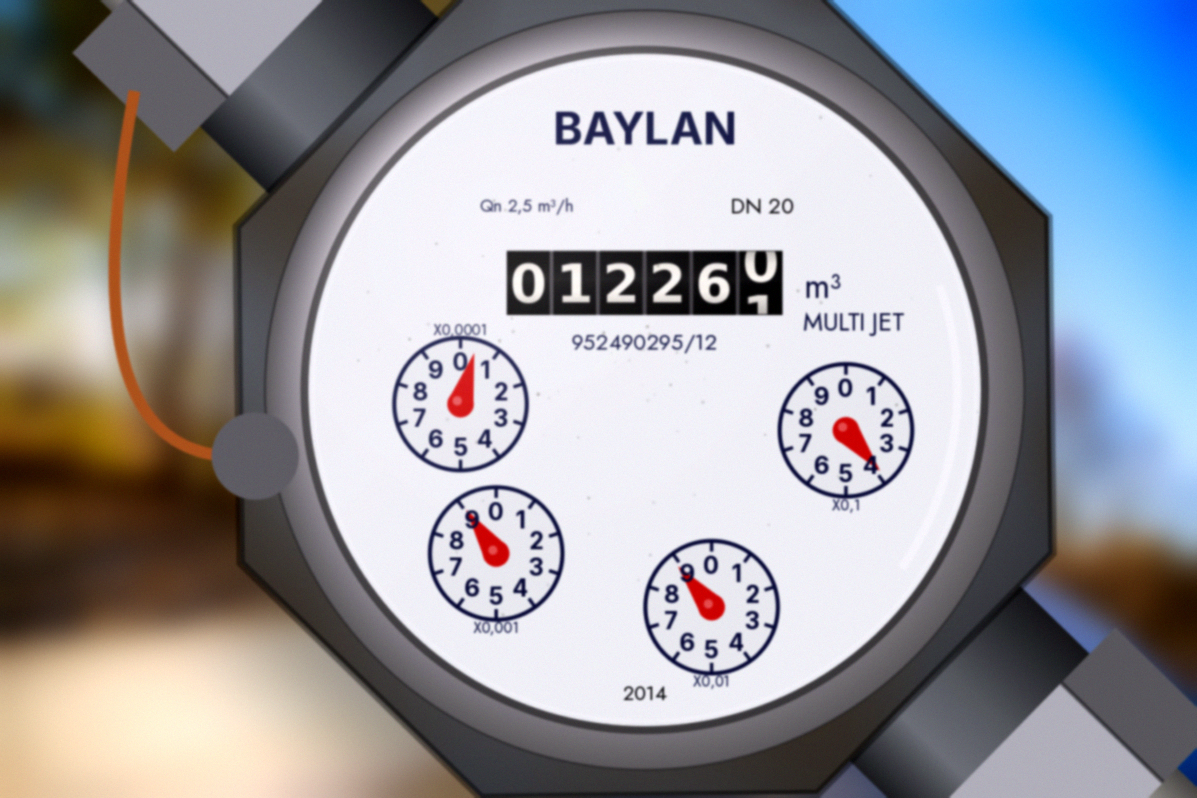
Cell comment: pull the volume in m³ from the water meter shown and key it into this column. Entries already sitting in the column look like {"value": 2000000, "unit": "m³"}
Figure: {"value": 12260.3890, "unit": "m³"}
